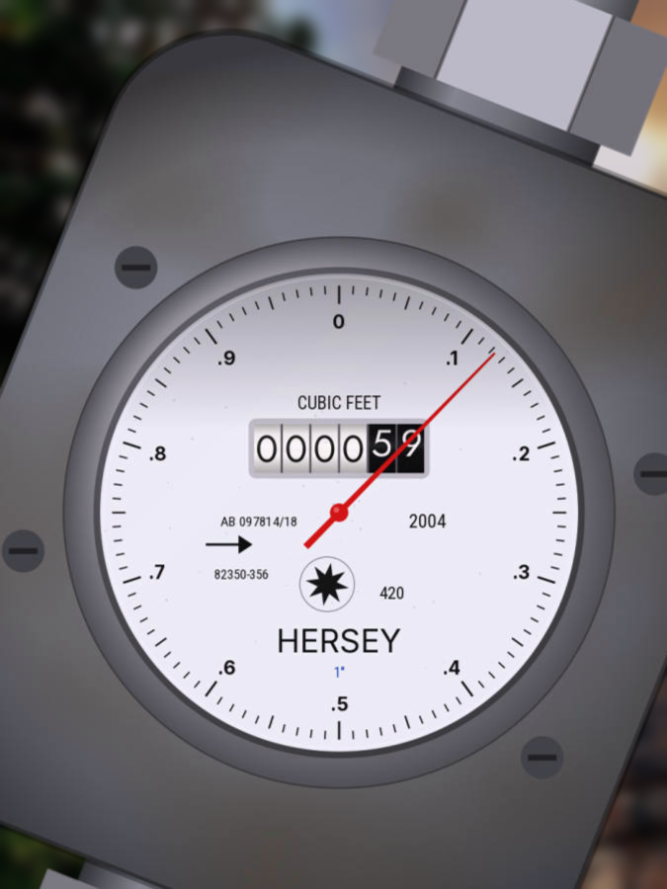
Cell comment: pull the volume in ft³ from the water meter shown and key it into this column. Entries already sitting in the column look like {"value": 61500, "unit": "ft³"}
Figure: {"value": 59.12, "unit": "ft³"}
